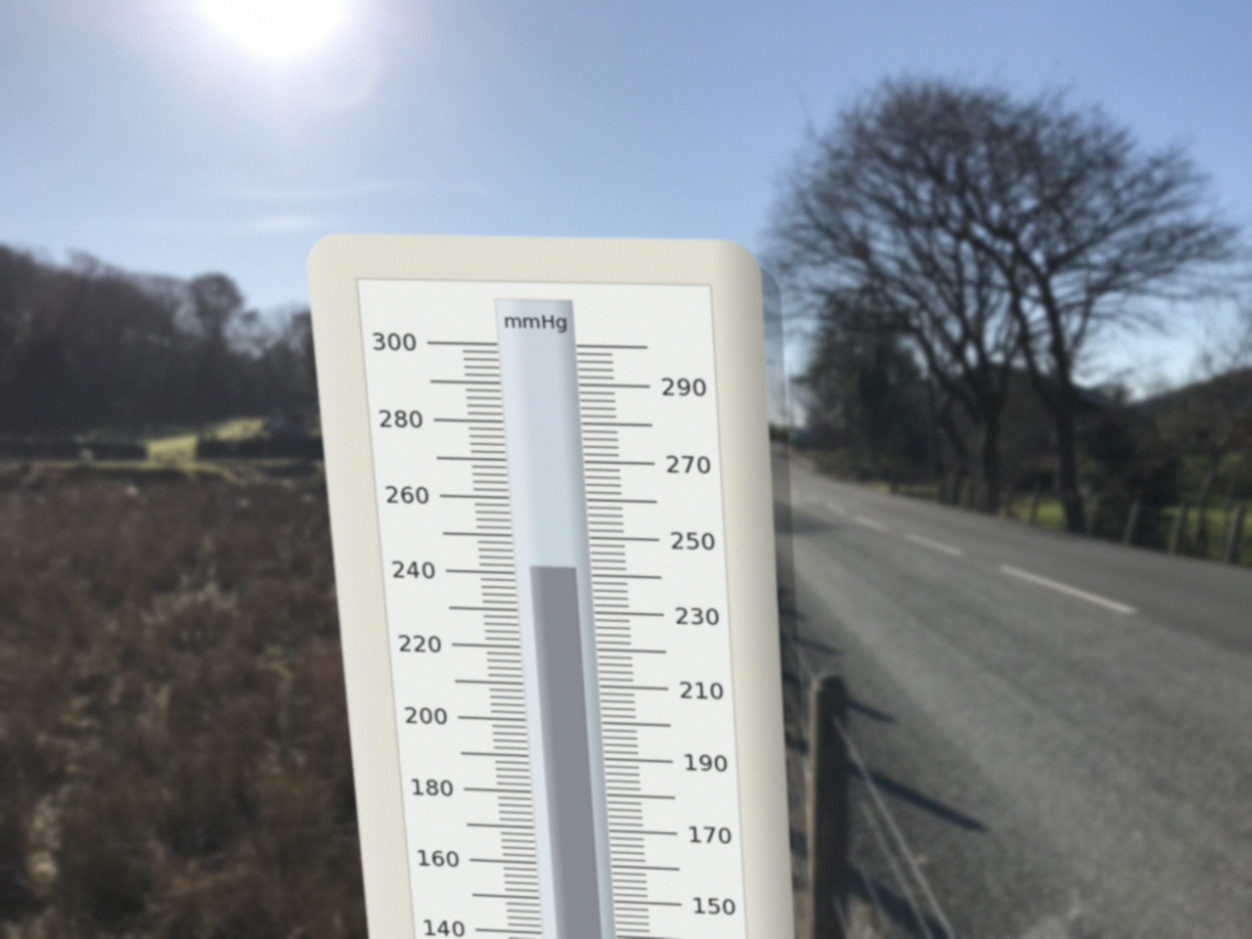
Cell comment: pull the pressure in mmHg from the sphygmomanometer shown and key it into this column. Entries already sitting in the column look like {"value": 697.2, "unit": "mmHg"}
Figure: {"value": 242, "unit": "mmHg"}
